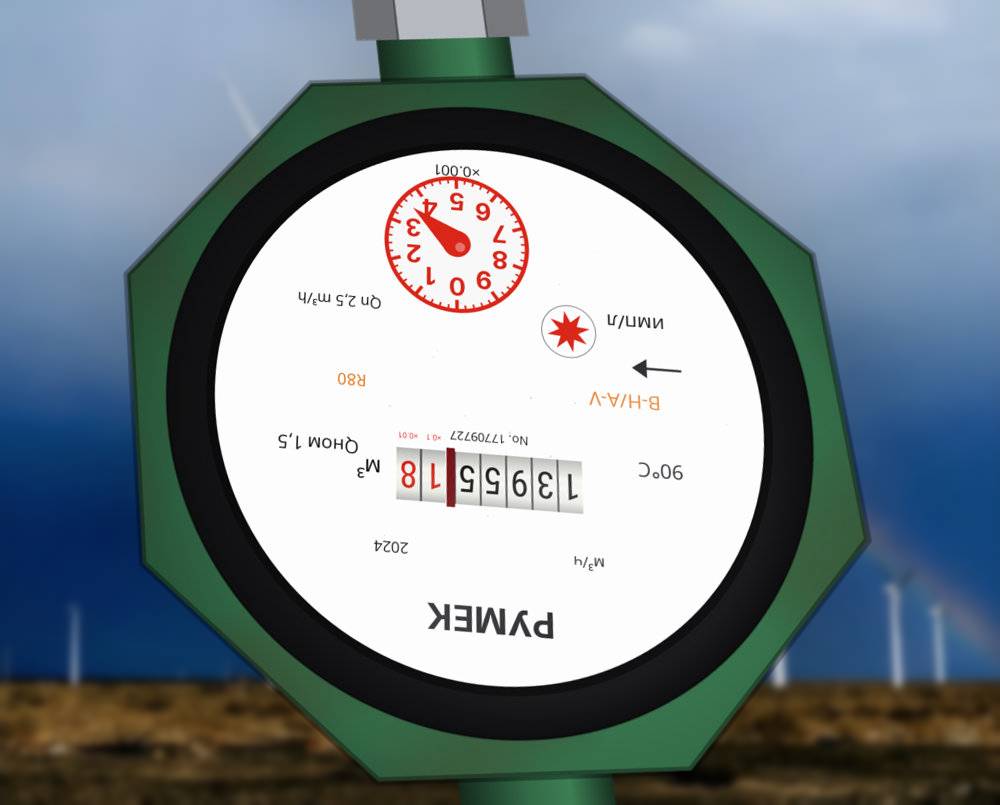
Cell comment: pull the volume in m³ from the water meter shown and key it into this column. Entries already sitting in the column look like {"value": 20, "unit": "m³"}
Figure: {"value": 13955.183, "unit": "m³"}
